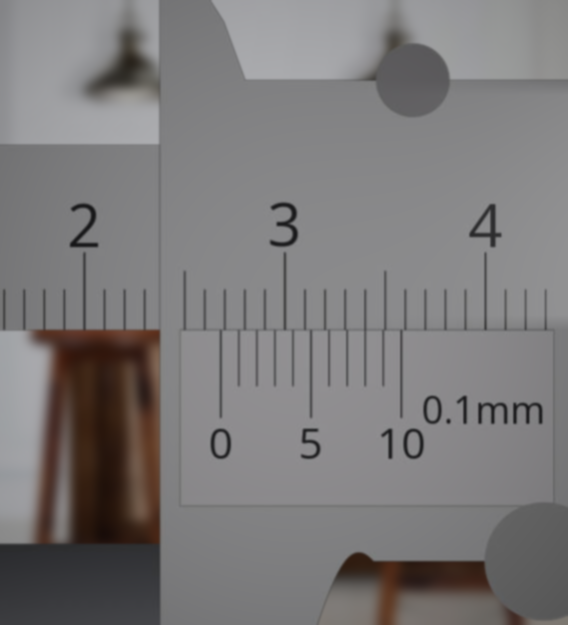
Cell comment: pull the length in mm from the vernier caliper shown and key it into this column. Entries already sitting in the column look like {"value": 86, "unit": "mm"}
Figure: {"value": 26.8, "unit": "mm"}
